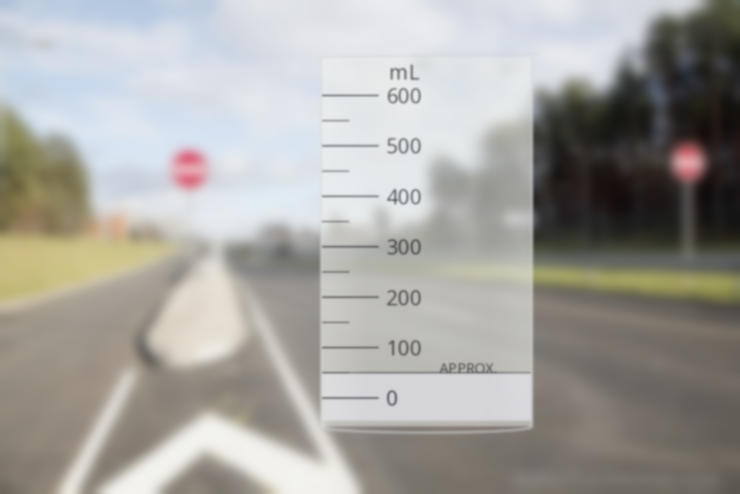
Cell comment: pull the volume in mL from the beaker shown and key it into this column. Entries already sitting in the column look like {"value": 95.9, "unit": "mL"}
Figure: {"value": 50, "unit": "mL"}
